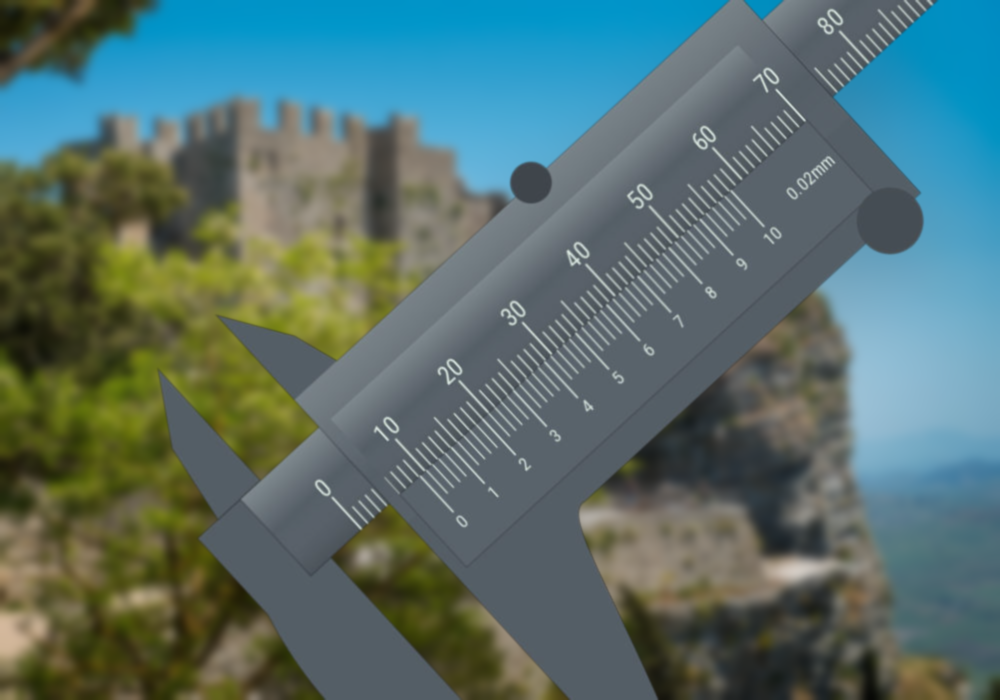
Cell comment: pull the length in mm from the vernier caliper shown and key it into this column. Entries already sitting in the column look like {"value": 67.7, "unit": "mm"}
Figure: {"value": 9.2, "unit": "mm"}
